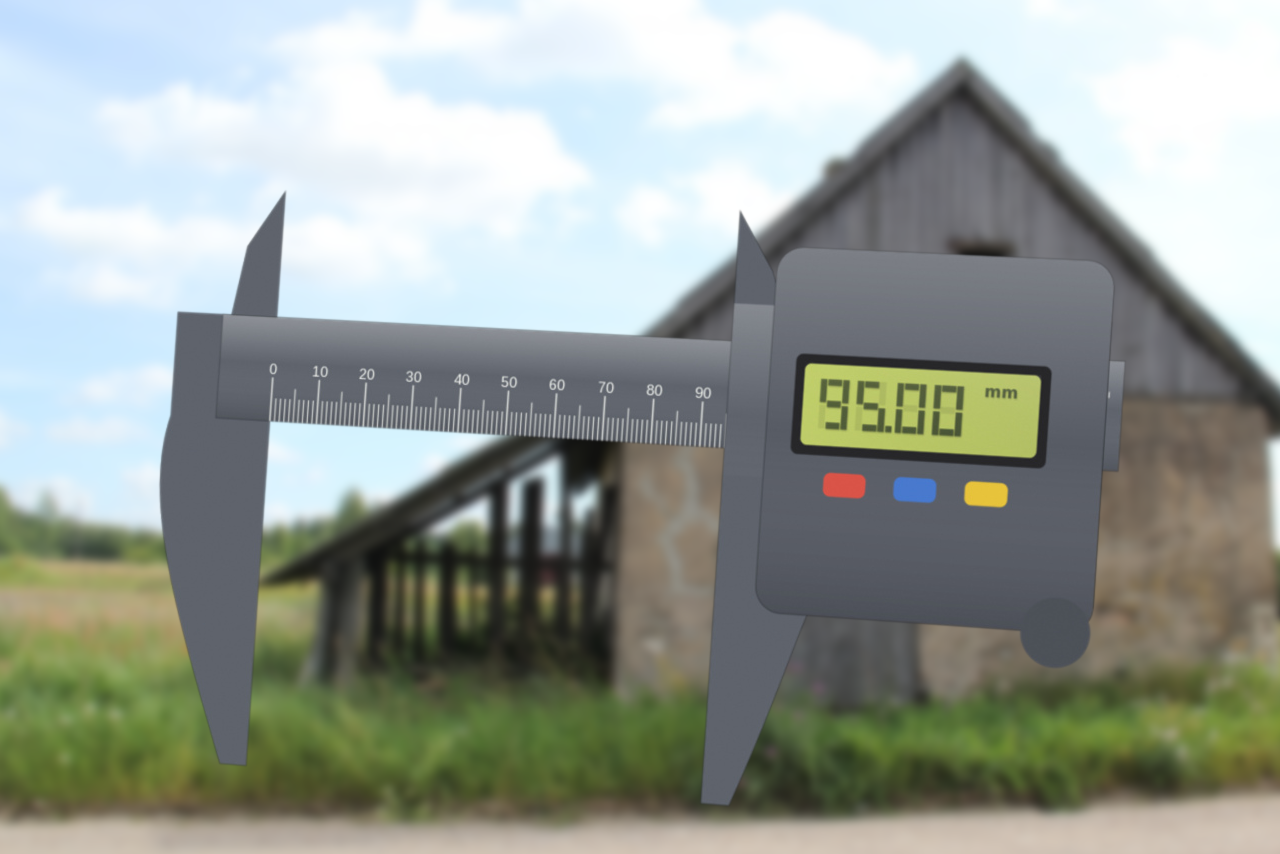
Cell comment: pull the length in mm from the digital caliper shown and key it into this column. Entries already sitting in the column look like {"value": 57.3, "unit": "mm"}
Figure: {"value": 95.00, "unit": "mm"}
